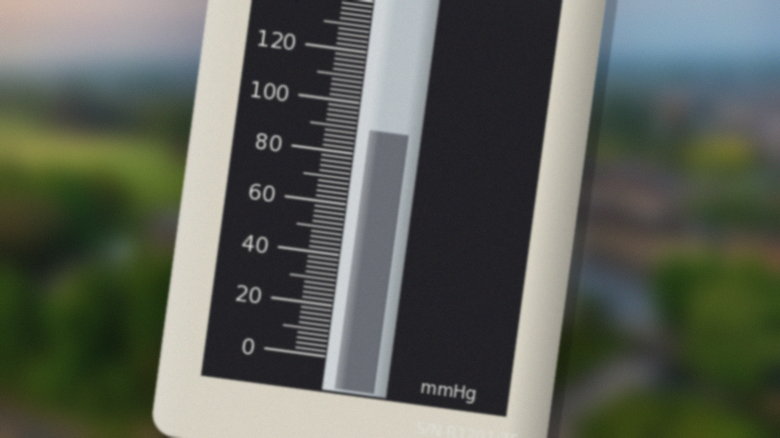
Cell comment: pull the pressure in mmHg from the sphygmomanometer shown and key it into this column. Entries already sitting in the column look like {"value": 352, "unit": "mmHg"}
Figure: {"value": 90, "unit": "mmHg"}
